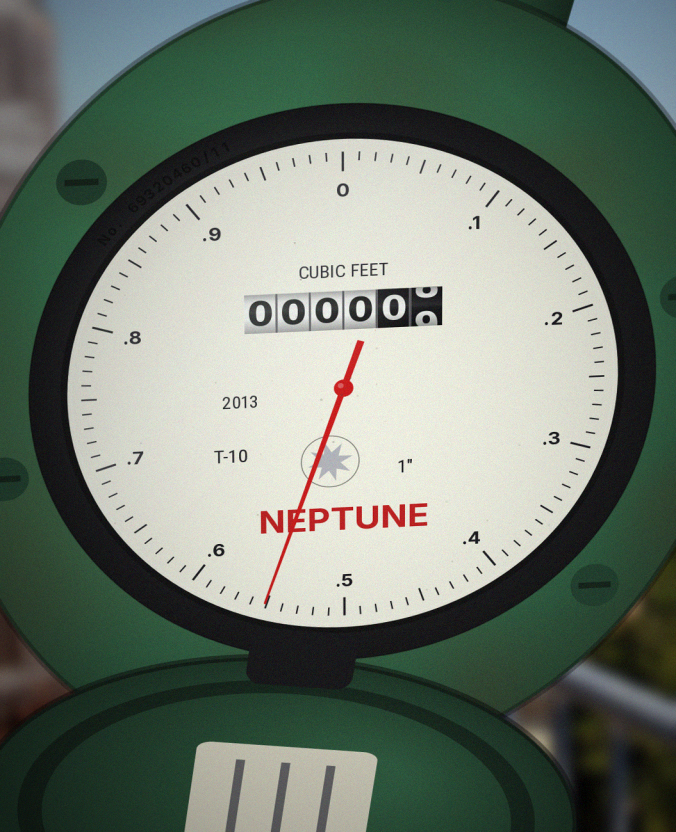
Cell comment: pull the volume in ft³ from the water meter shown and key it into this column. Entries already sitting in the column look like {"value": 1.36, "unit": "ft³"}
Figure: {"value": 8.55, "unit": "ft³"}
